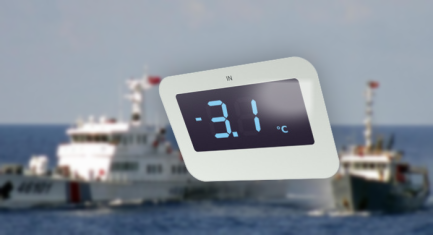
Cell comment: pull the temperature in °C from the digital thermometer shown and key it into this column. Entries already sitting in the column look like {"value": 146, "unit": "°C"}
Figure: {"value": -3.1, "unit": "°C"}
